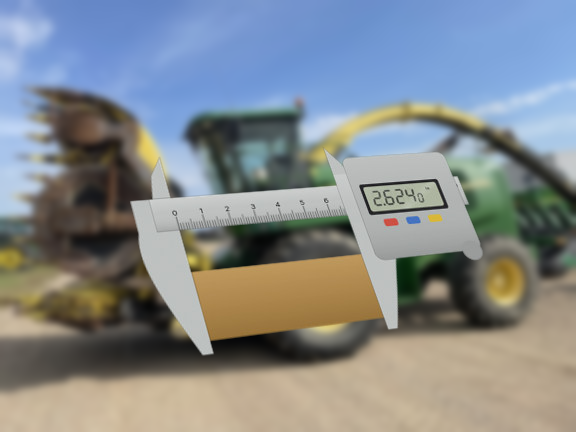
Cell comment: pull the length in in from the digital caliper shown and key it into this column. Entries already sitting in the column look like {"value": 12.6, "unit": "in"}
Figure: {"value": 2.6240, "unit": "in"}
